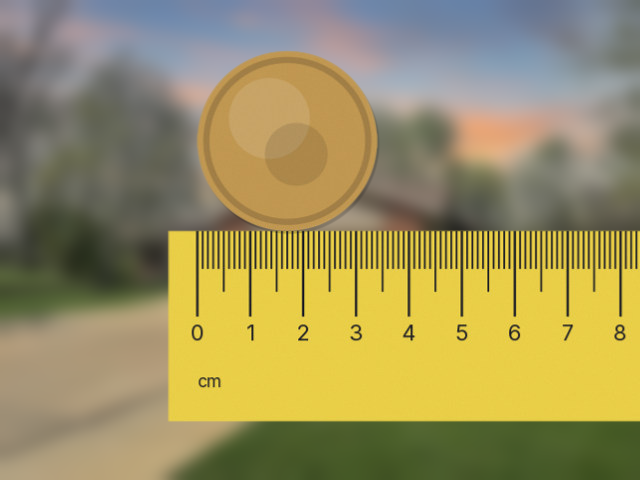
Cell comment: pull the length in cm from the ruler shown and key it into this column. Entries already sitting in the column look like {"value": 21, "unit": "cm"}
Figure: {"value": 3.4, "unit": "cm"}
